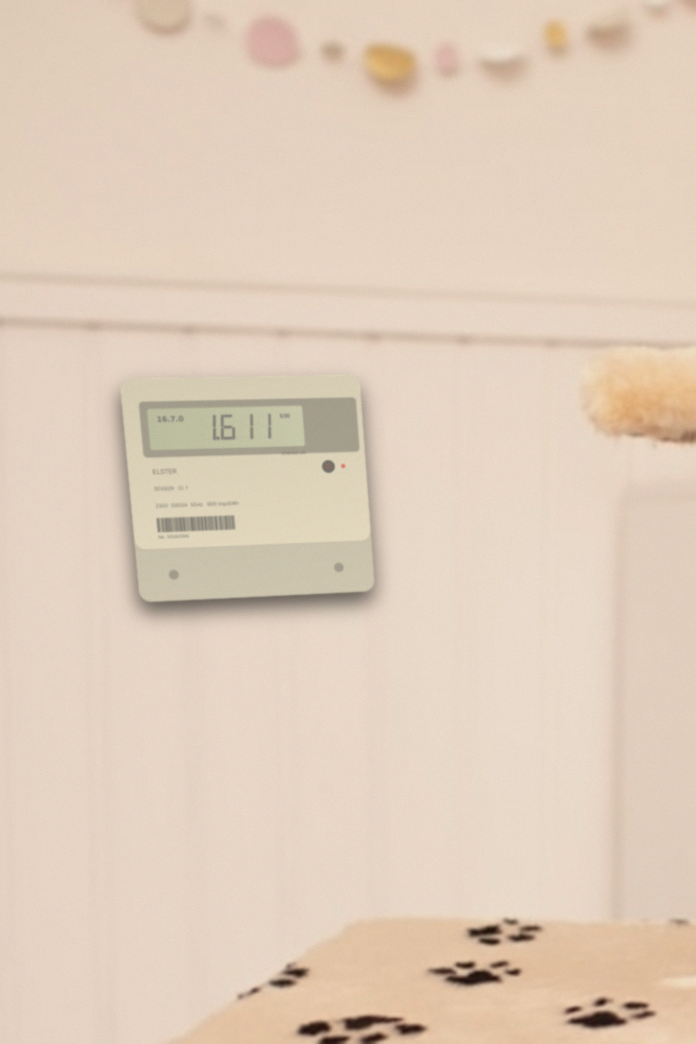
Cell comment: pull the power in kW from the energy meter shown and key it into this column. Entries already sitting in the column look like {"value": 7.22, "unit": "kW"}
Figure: {"value": 1.611, "unit": "kW"}
